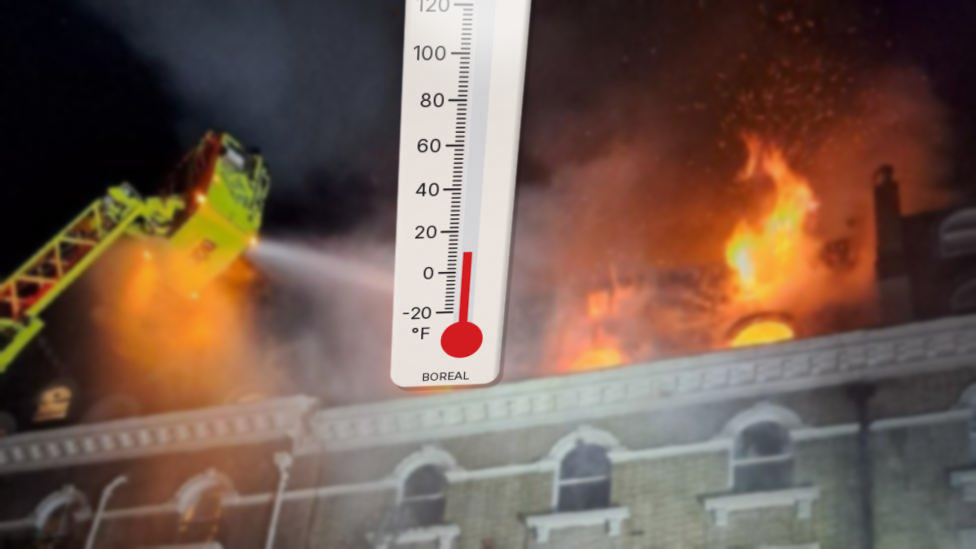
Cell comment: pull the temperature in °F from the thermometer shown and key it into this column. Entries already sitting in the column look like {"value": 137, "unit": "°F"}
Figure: {"value": 10, "unit": "°F"}
